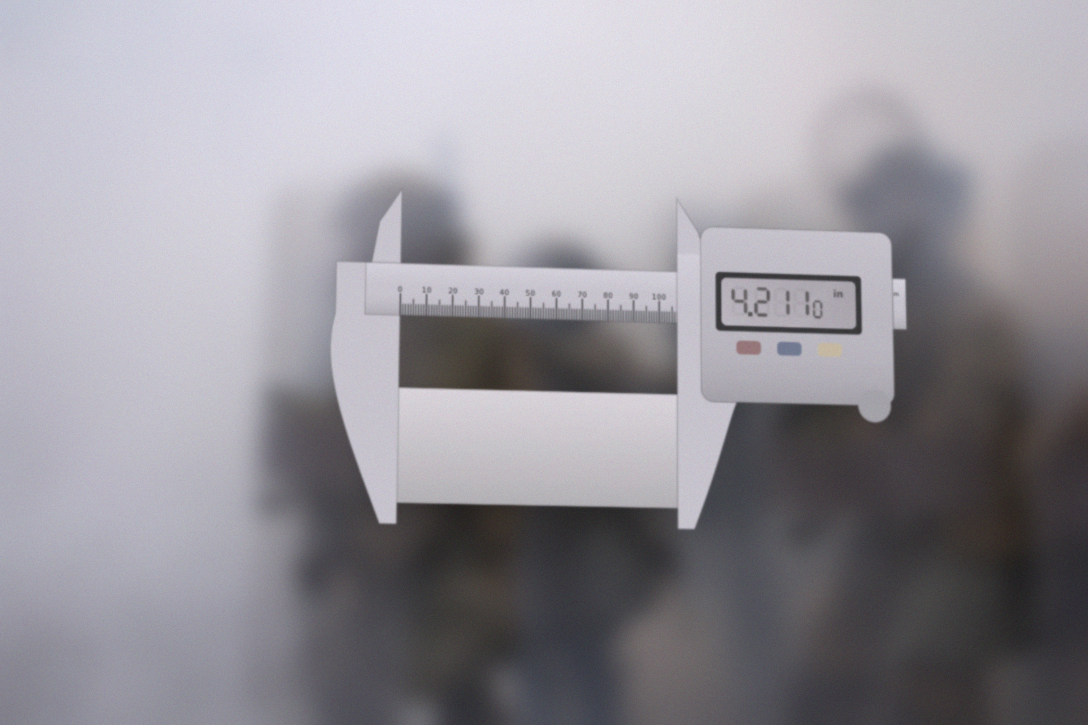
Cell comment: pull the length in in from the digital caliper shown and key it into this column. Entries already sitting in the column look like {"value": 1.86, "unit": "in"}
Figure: {"value": 4.2110, "unit": "in"}
